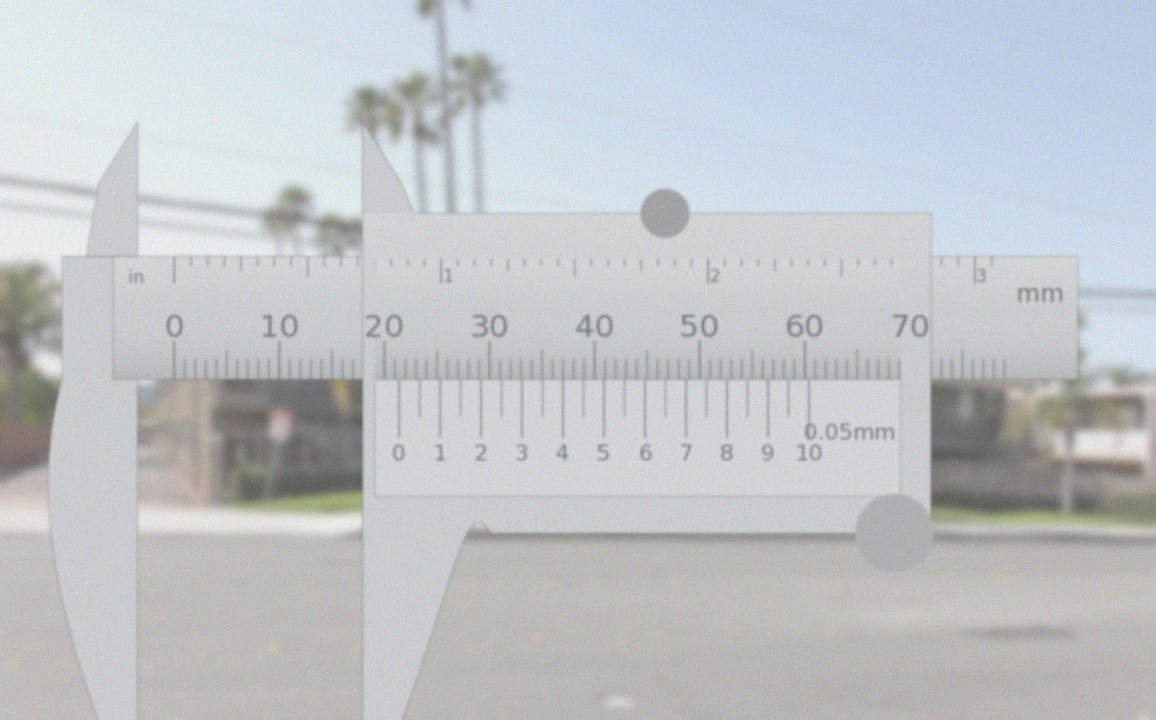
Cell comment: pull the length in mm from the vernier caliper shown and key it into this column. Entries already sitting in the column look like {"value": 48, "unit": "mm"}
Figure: {"value": 21.4, "unit": "mm"}
